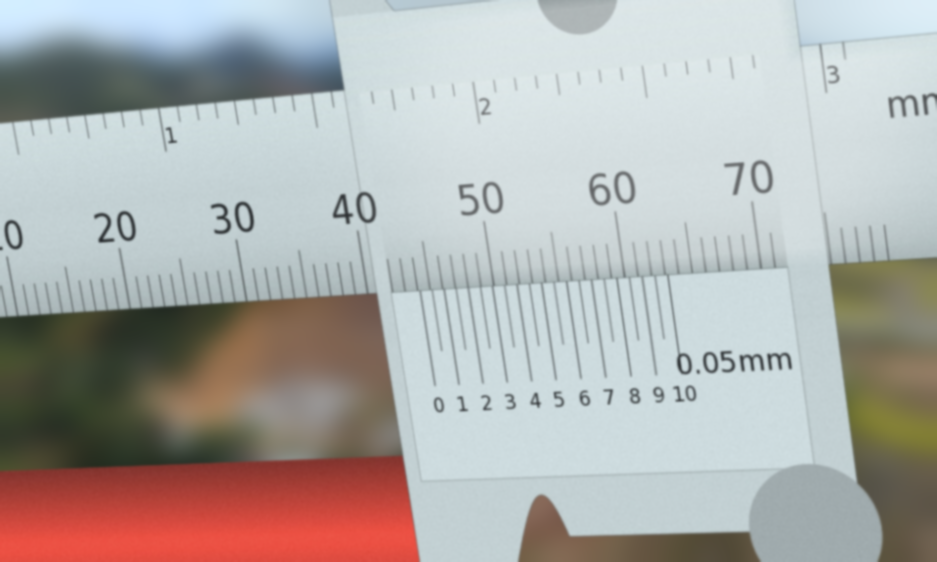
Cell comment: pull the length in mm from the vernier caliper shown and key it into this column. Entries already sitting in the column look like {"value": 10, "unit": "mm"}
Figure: {"value": 44.2, "unit": "mm"}
